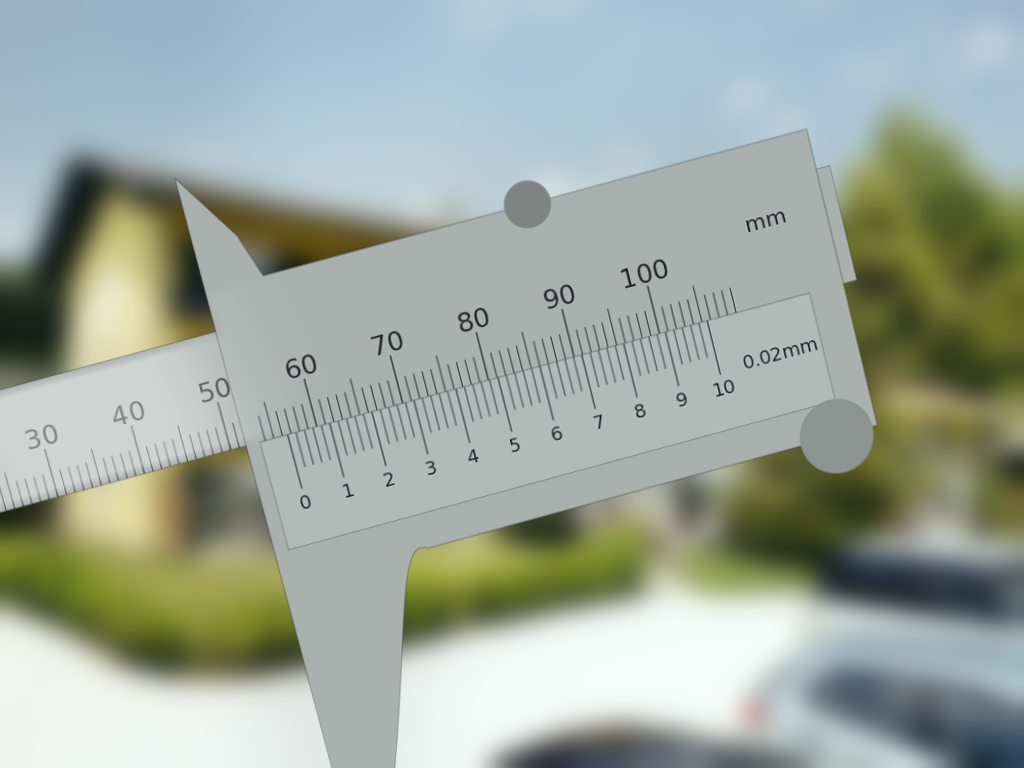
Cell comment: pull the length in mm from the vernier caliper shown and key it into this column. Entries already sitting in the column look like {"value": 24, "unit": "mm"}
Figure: {"value": 56.6, "unit": "mm"}
